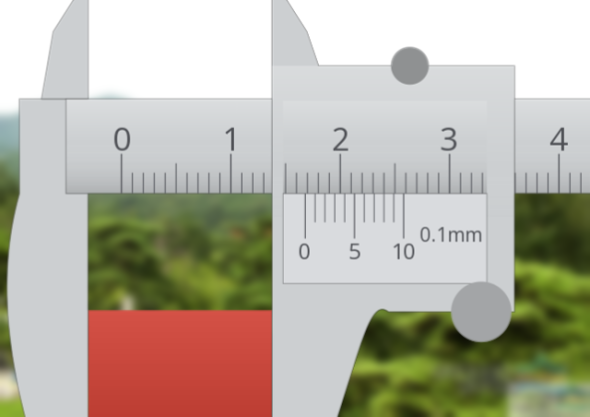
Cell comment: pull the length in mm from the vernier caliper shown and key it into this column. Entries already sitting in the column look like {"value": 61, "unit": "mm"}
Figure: {"value": 16.8, "unit": "mm"}
